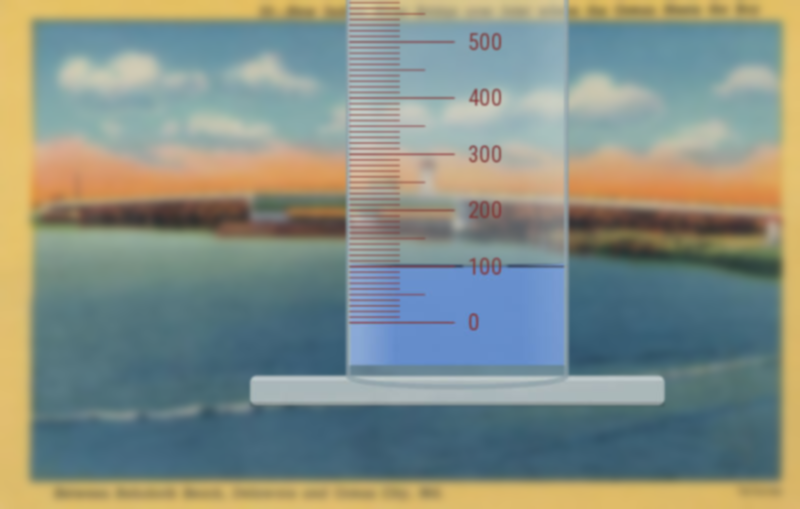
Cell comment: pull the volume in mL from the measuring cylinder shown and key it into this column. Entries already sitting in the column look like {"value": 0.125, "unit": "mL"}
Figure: {"value": 100, "unit": "mL"}
